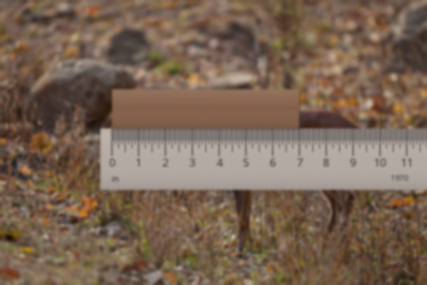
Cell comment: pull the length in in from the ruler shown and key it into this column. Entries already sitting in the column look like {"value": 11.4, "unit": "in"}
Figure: {"value": 7, "unit": "in"}
